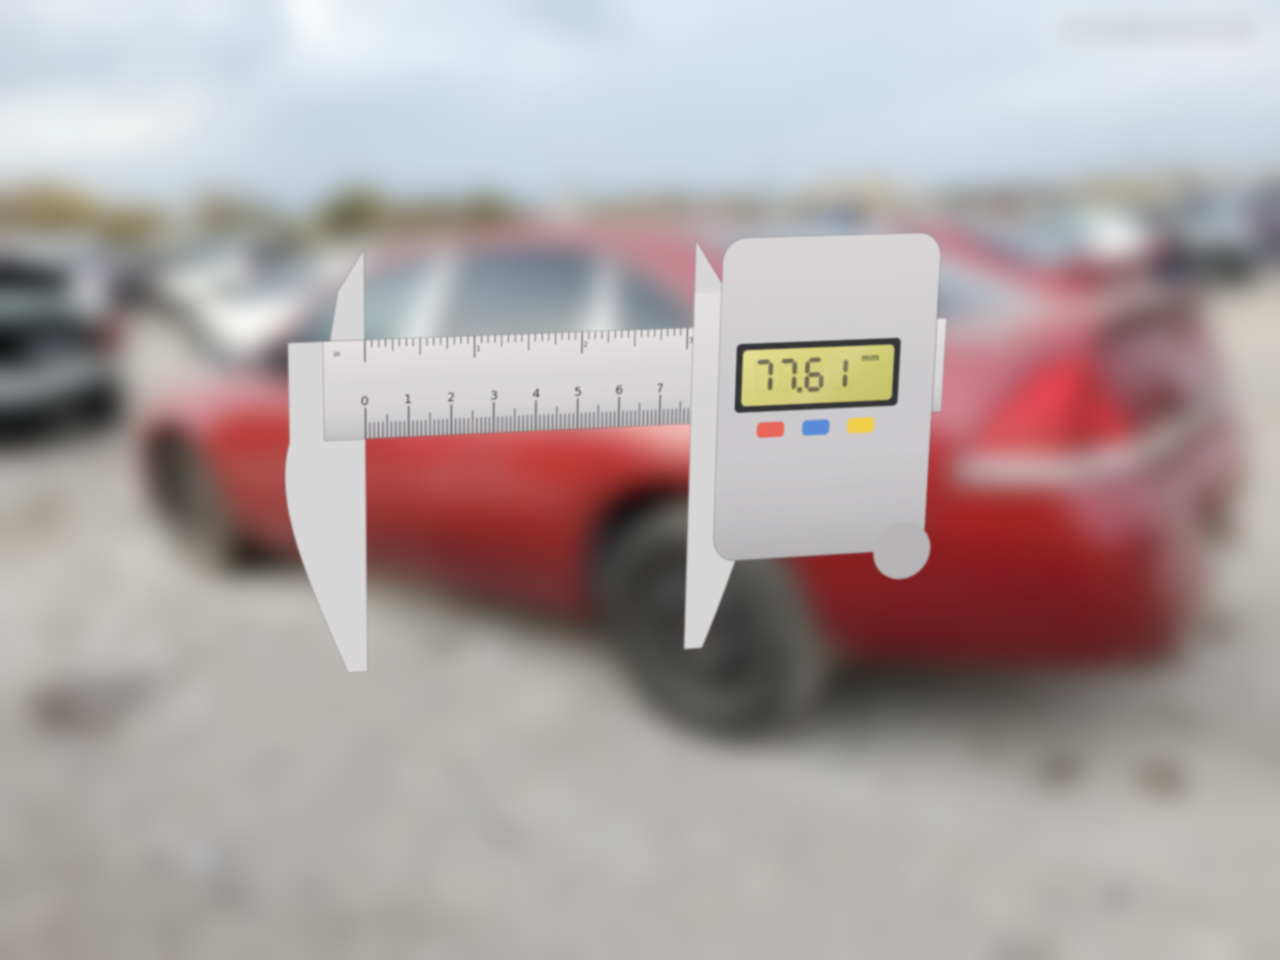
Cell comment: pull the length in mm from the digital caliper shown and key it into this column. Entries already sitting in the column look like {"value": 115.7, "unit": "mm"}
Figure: {"value": 77.61, "unit": "mm"}
